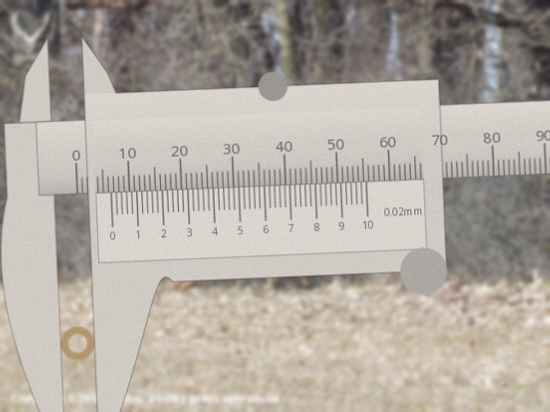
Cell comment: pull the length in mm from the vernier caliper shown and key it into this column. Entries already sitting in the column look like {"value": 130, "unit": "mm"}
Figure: {"value": 6.5, "unit": "mm"}
